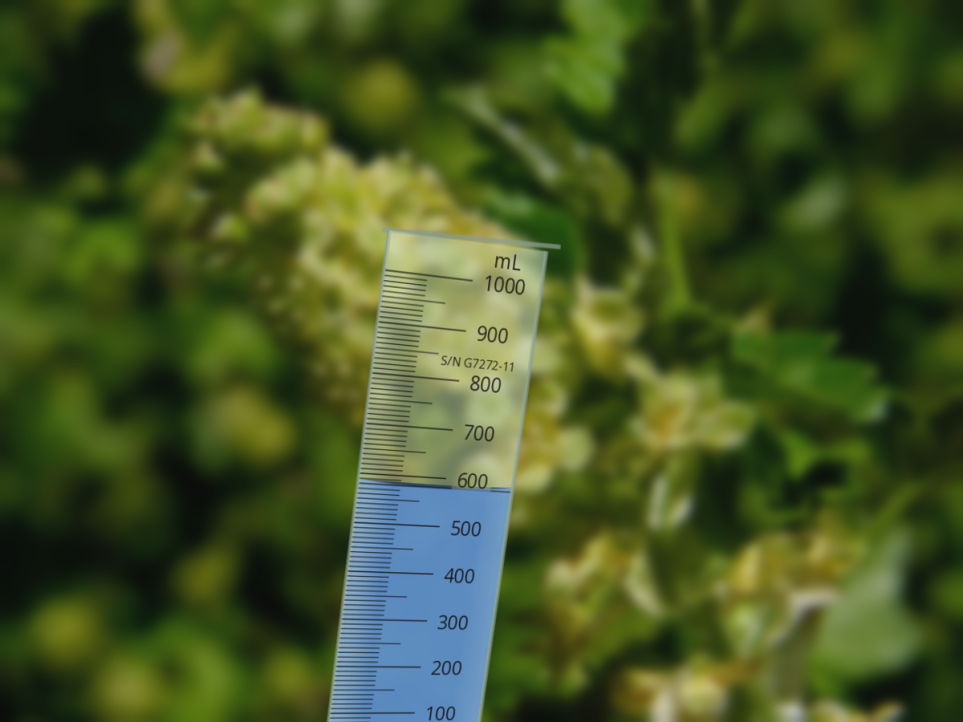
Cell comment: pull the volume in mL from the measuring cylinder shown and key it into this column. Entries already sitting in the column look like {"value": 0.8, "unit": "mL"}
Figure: {"value": 580, "unit": "mL"}
